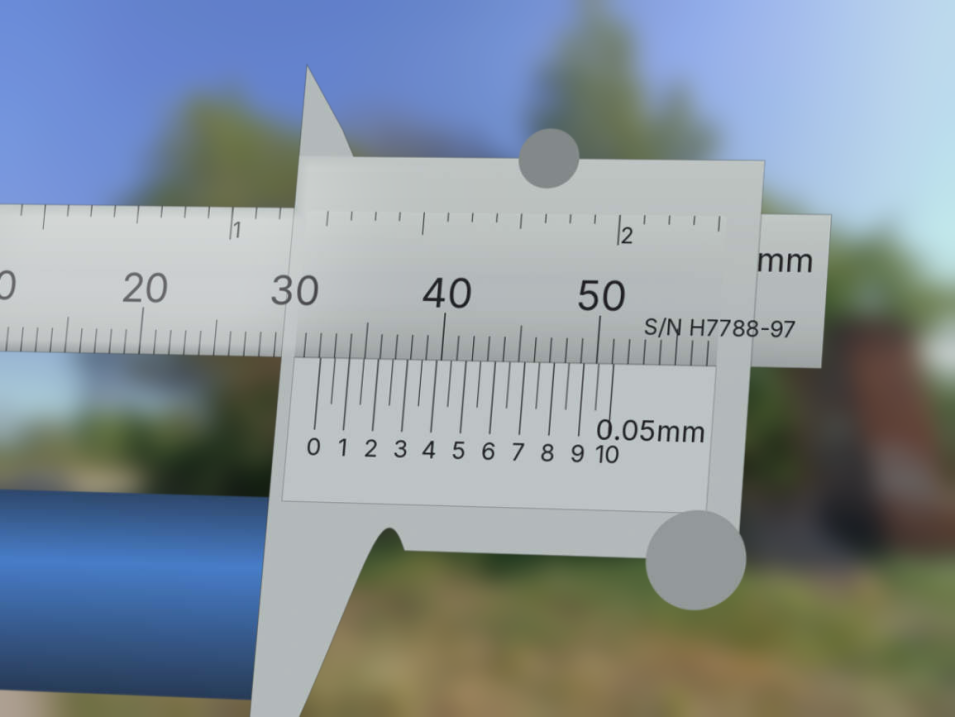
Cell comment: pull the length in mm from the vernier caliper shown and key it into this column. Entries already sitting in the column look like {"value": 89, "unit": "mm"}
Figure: {"value": 32.1, "unit": "mm"}
